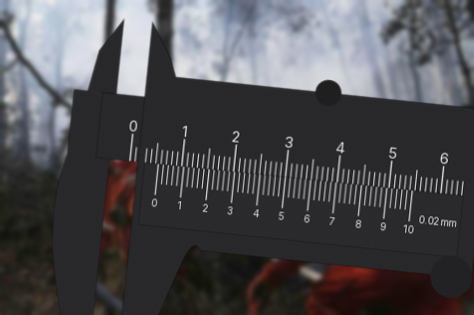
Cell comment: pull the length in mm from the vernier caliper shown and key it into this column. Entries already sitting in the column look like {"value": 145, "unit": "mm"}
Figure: {"value": 5.5, "unit": "mm"}
